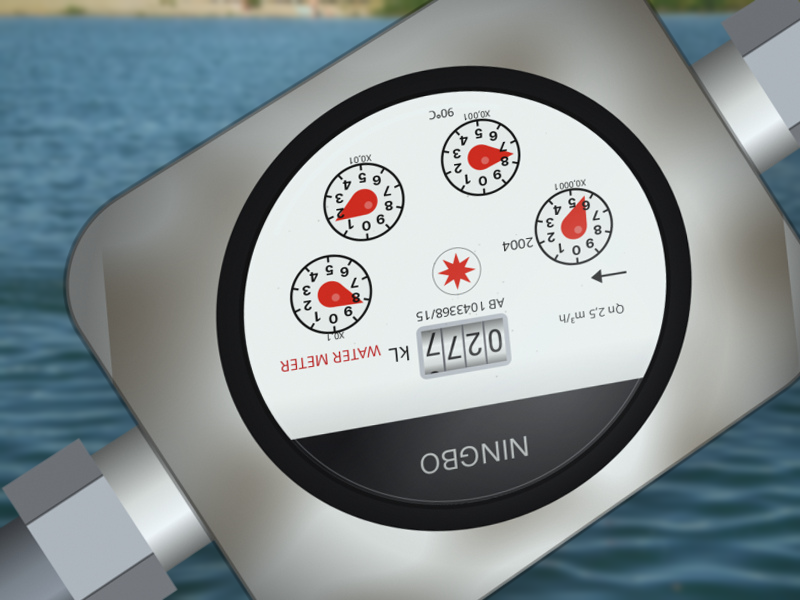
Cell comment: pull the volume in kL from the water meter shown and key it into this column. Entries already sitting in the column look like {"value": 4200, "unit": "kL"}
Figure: {"value": 276.8175, "unit": "kL"}
